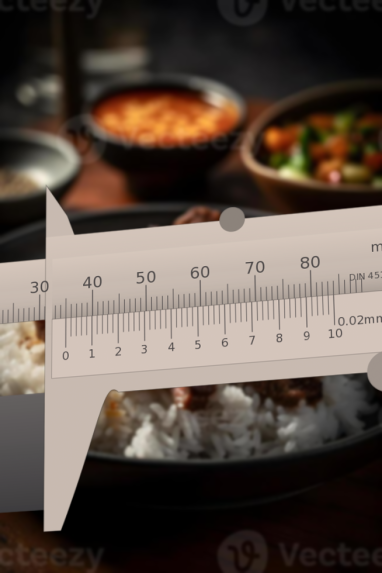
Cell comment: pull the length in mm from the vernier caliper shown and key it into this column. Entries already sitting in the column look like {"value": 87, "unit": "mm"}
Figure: {"value": 35.0, "unit": "mm"}
